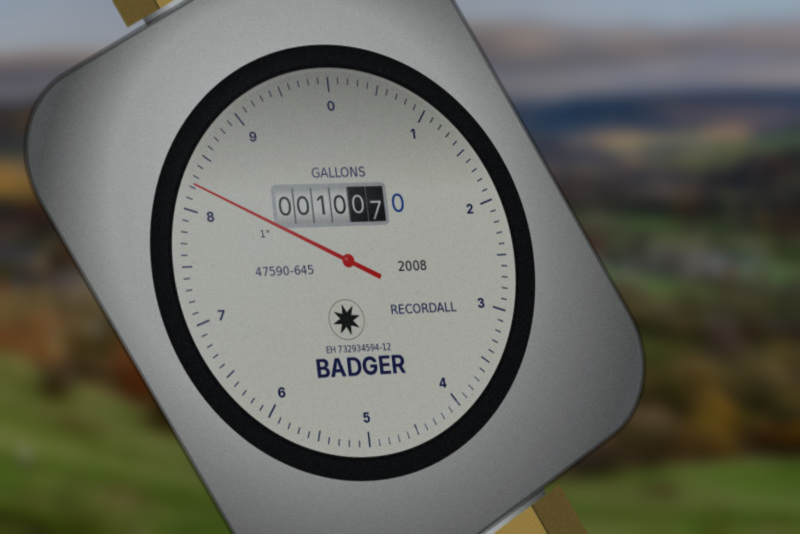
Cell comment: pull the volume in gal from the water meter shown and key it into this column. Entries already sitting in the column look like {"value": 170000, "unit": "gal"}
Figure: {"value": 10068.2, "unit": "gal"}
